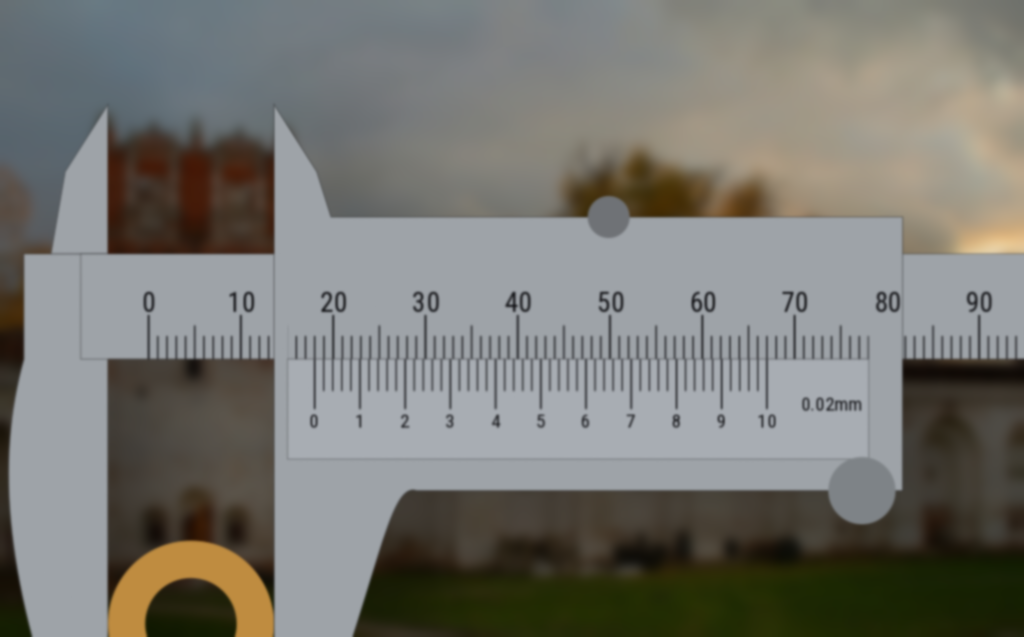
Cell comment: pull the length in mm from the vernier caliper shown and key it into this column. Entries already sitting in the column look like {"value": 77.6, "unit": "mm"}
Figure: {"value": 18.0, "unit": "mm"}
